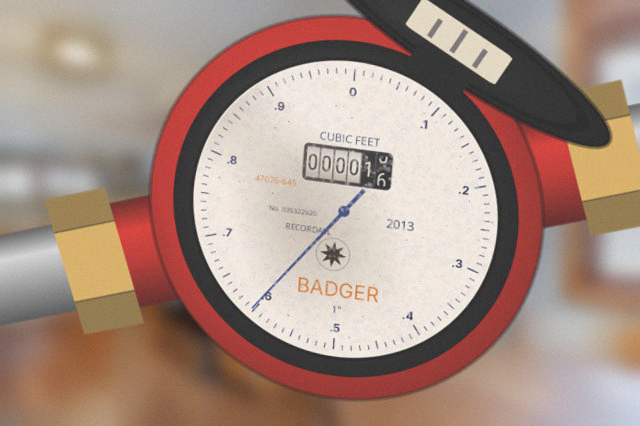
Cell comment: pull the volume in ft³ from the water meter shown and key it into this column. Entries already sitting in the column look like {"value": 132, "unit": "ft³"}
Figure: {"value": 15.60, "unit": "ft³"}
